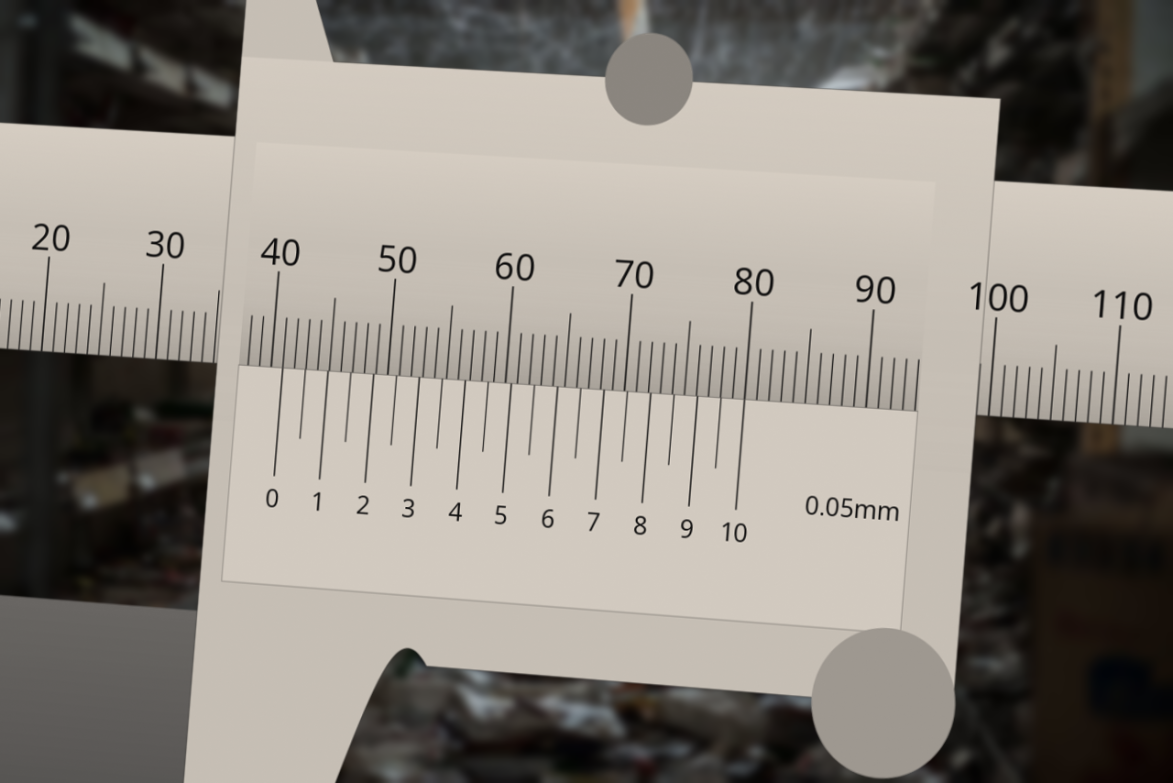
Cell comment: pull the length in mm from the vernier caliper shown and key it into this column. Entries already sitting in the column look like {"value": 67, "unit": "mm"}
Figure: {"value": 41.0, "unit": "mm"}
